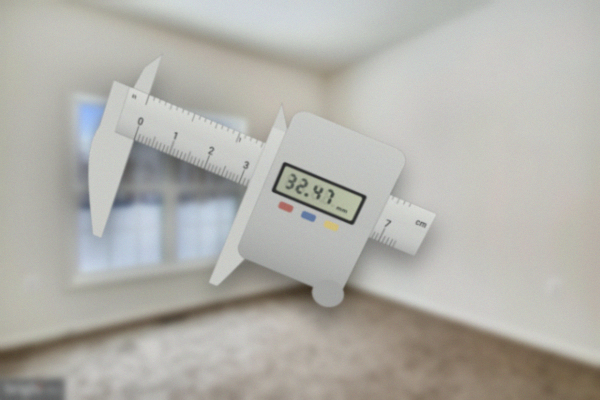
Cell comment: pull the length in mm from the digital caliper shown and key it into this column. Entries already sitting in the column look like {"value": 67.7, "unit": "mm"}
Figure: {"value": 32.47, "unit": "mm"}
